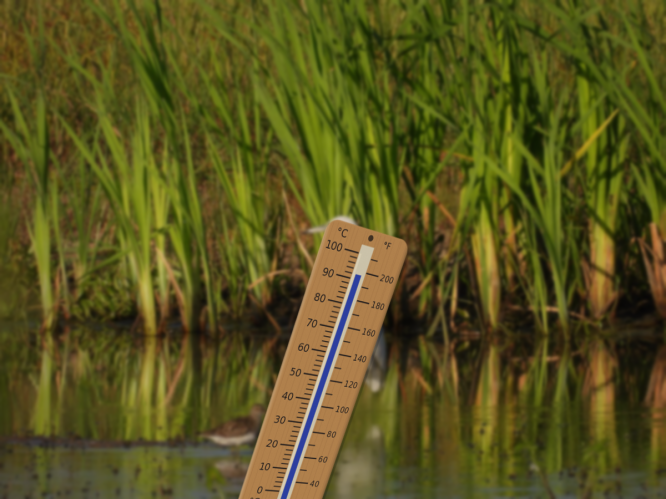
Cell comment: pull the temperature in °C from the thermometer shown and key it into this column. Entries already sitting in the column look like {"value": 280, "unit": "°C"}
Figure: {"value": 92, "unit": "°C"}
